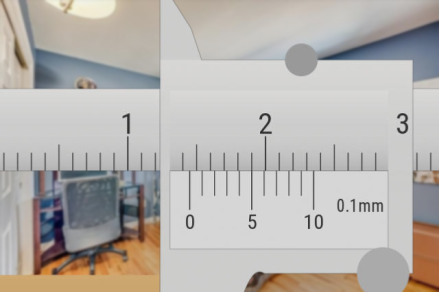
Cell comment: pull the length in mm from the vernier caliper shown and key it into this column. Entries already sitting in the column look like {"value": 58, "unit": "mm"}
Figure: {"value": 14.5, "unit": "mm"}
